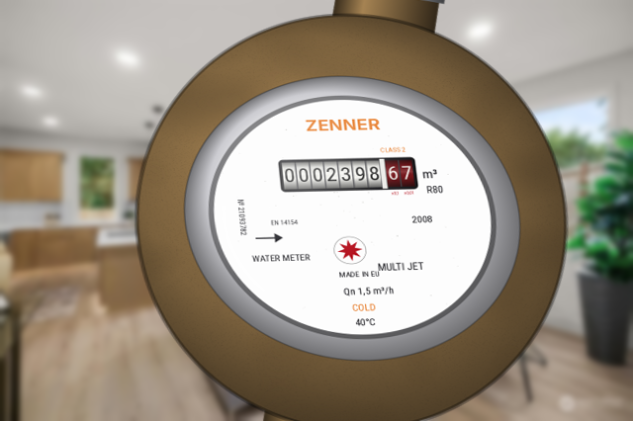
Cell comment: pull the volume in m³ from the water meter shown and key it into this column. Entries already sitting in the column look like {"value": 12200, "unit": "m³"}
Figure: {"value": 2398.67, "unit": "m³"}
